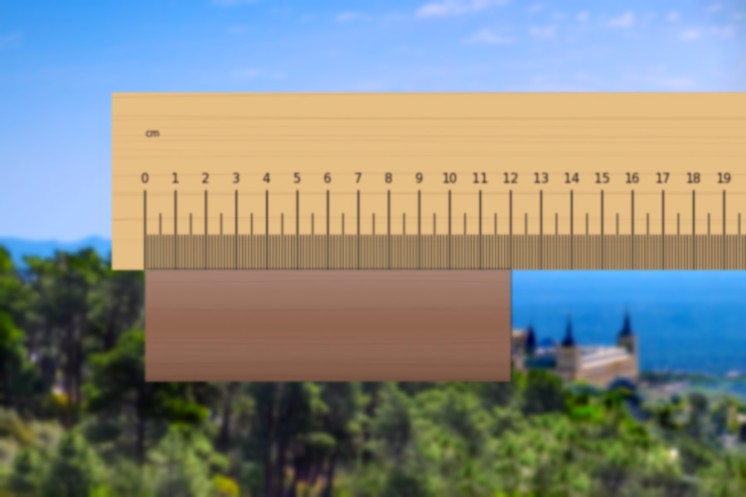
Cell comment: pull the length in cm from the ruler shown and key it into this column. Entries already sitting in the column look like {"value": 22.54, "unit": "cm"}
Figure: {"value": 12, "unit": "cm"}
